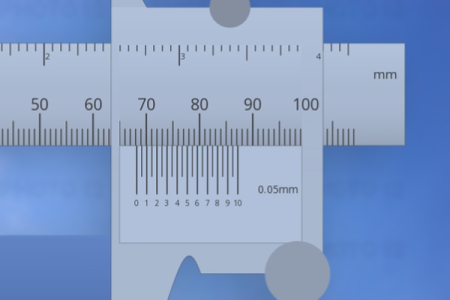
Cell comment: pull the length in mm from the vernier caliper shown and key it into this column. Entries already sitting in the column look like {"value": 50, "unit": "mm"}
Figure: {"value": 68.2, "unit": "mm"}
